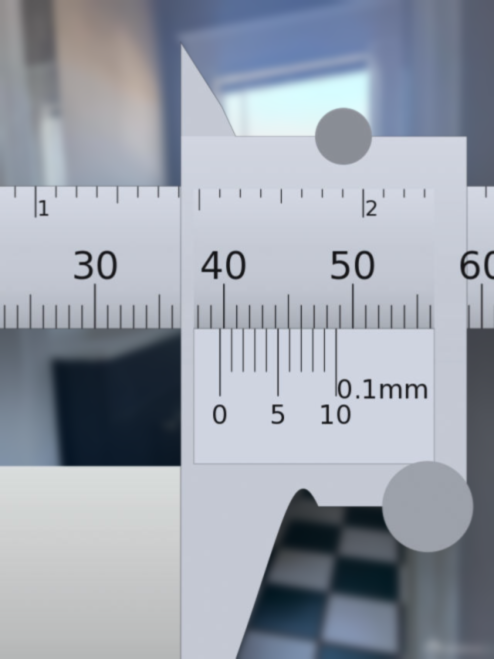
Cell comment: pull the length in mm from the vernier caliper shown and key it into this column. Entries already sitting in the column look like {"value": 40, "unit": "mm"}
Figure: {"value": 39.7, "unit": "mm"}
